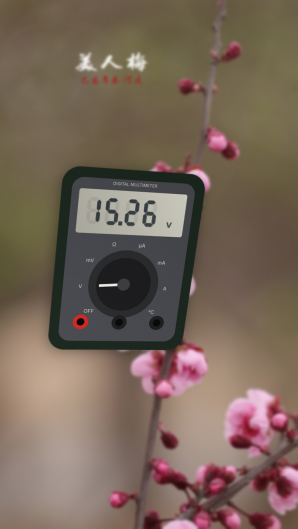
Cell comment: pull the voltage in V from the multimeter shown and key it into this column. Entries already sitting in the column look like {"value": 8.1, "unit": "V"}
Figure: {"value": 15.26, "unit": "V"}
